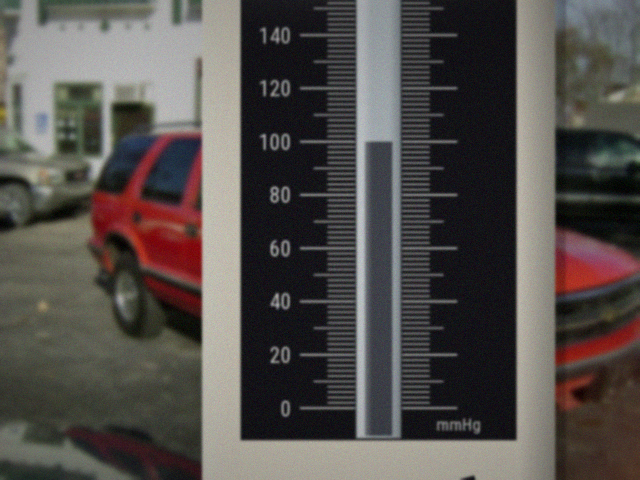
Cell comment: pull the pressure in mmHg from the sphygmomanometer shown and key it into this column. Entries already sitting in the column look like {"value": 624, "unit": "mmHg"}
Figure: {"value": 100, "unit": "mmHg"}
